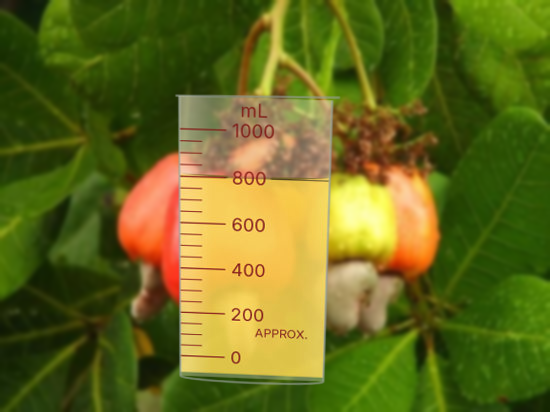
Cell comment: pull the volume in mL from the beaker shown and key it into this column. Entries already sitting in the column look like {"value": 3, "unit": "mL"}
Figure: {"value": 800, "unit": "mL"}
